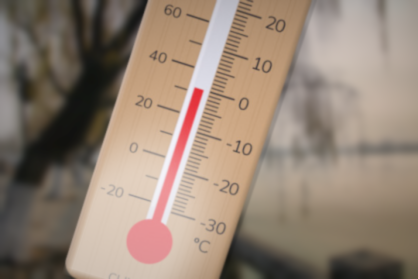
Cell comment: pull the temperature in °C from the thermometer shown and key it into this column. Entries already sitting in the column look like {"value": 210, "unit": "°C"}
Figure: {"value": 0, "unit": "°C"}
